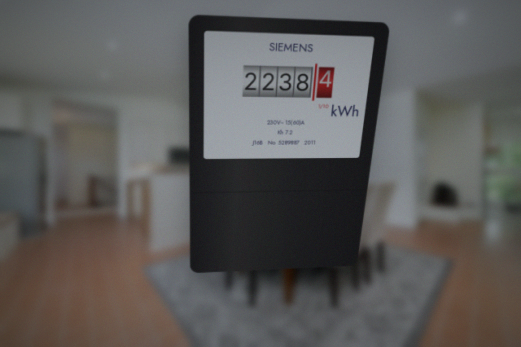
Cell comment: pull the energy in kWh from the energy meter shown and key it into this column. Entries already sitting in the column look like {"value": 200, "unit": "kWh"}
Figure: {"value": 2238.4, "unit": "kWh"}
